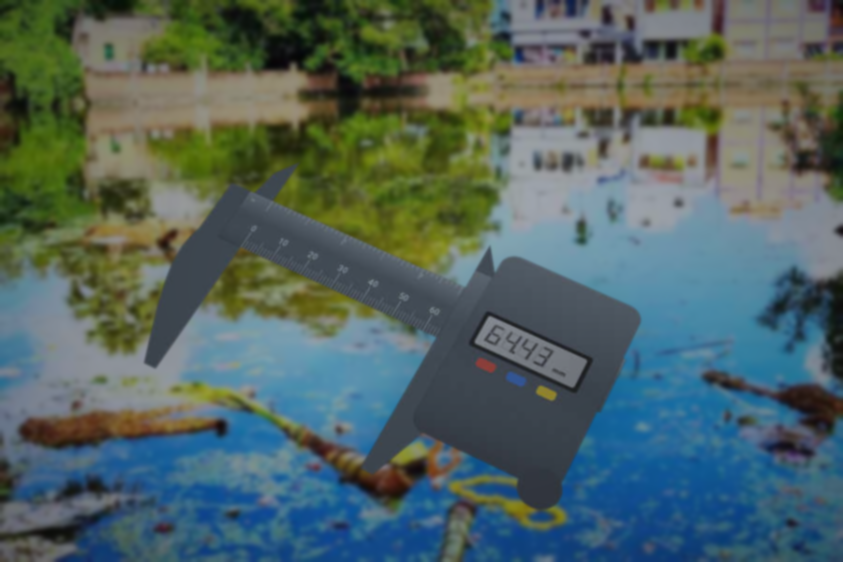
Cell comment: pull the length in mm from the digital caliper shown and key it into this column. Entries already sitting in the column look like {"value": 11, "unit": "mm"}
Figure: {"value": 64.43, "unit": "mm"}
